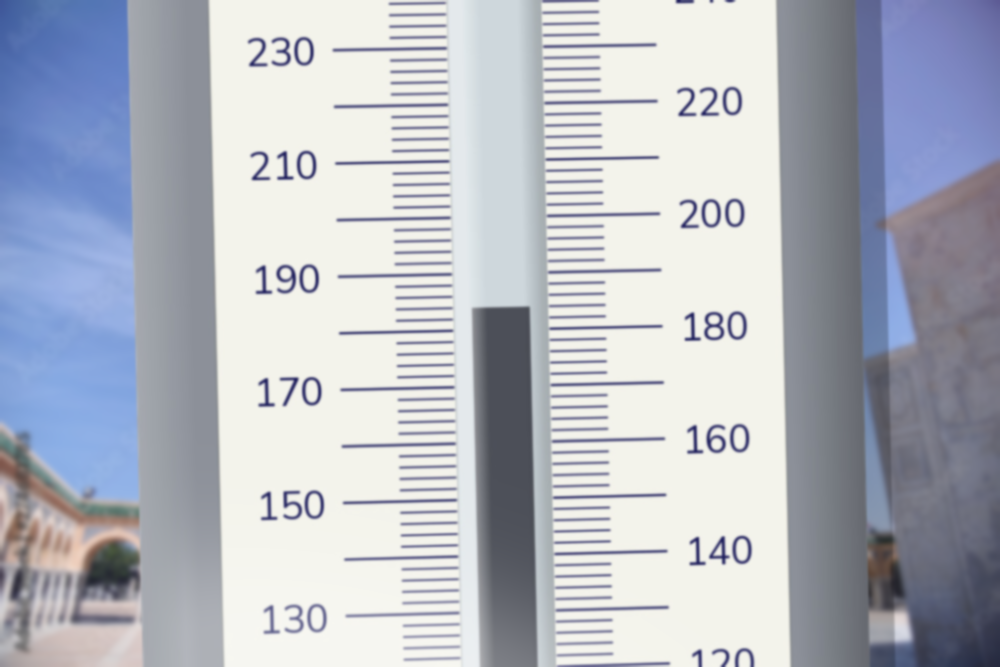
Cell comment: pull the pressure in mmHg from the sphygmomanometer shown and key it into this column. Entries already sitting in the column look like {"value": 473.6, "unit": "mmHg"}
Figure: {"value": 184, "unit": "mmHg"}
